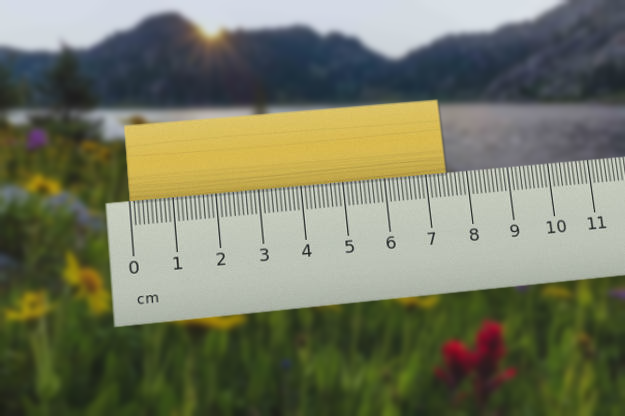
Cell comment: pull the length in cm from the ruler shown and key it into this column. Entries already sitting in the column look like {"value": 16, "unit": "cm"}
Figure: {"value": 7.5, "unit": "cm"}
